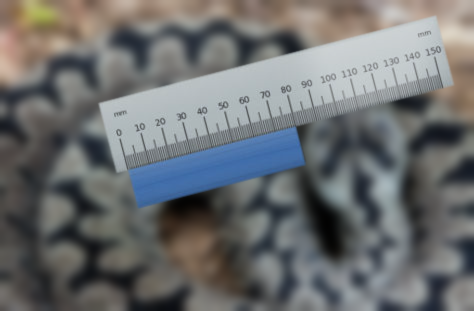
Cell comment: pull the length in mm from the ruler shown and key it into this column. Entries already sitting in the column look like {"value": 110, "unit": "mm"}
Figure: {"value": 80, "unit": "mm"}
